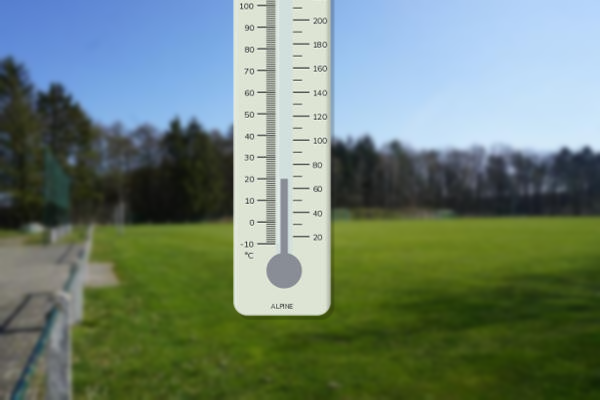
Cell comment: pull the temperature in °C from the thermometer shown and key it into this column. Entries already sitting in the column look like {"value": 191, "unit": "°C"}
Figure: {"value": 20, "unit": "°C"}
